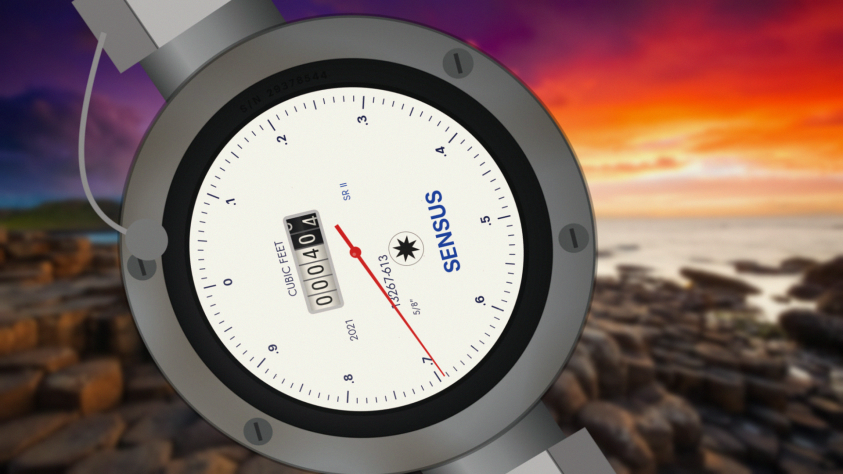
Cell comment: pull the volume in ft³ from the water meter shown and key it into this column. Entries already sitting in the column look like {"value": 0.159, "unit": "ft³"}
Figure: {"value": 403.69, "unit": "ft³"}
